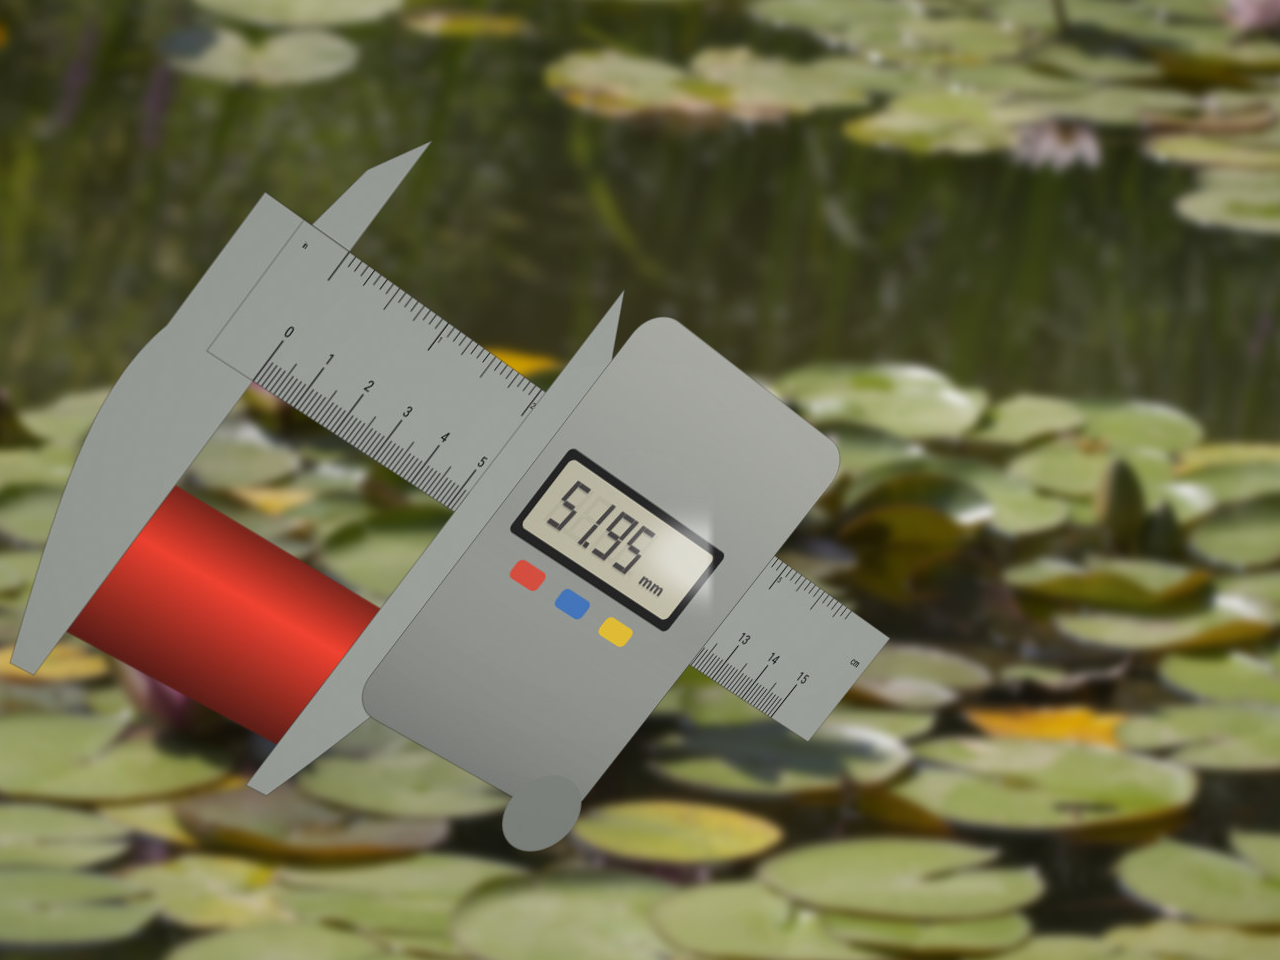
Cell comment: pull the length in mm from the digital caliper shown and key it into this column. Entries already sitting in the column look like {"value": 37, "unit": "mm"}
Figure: {"value": 51.95, "unit": "mm"}
